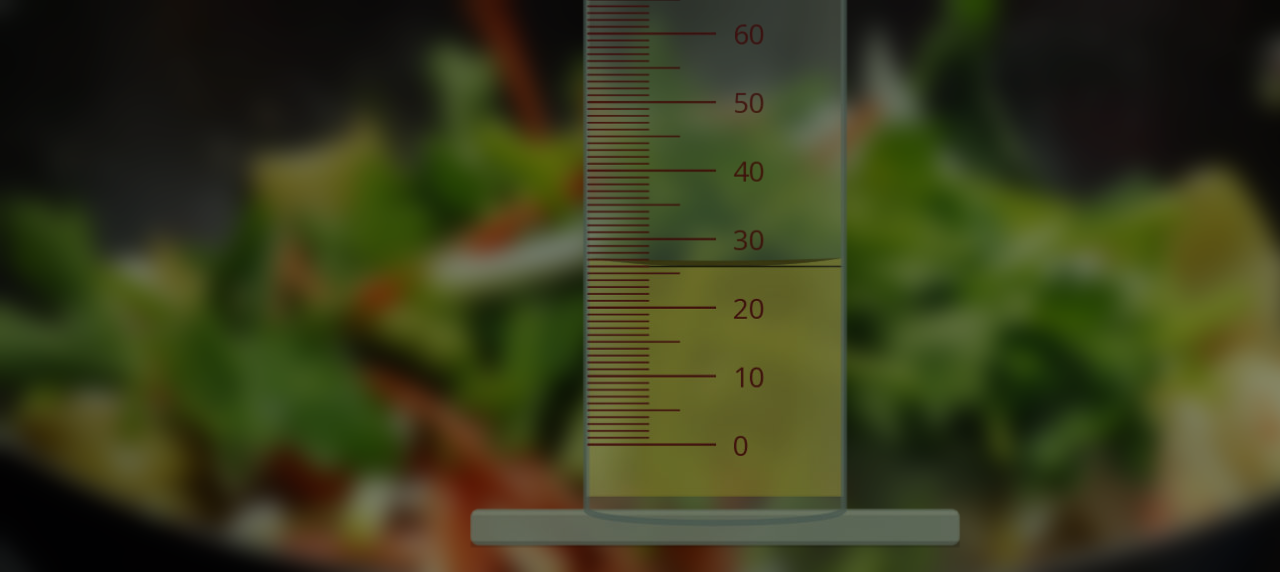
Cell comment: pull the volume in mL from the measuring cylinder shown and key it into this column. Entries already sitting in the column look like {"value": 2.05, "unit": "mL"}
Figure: {"value": 26, "unit": "mL"}
